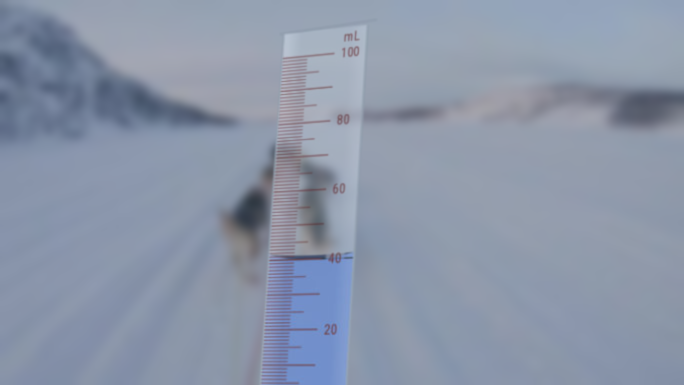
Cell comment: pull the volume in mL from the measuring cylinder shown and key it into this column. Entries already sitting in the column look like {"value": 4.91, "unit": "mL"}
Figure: {"value": 40, "unit": "mL"}
